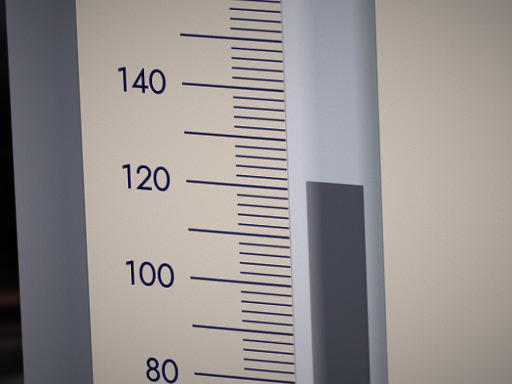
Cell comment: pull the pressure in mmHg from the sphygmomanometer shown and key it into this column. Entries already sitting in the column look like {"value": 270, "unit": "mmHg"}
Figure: {"value": 122, "unit": "mmHg"}
